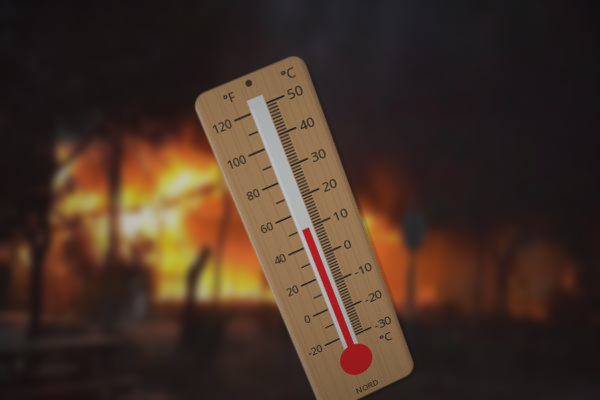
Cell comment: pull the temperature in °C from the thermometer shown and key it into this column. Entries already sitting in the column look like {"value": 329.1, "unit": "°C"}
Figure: {"value": 10, "unit": "°C"}
